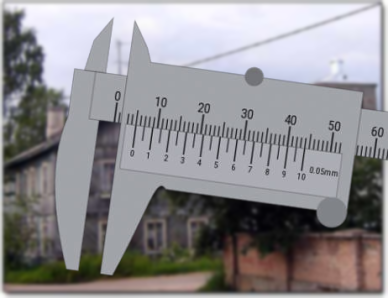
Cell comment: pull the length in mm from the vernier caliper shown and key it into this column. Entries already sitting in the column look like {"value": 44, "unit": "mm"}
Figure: {"value": 5.0, "unit": "mm"}
